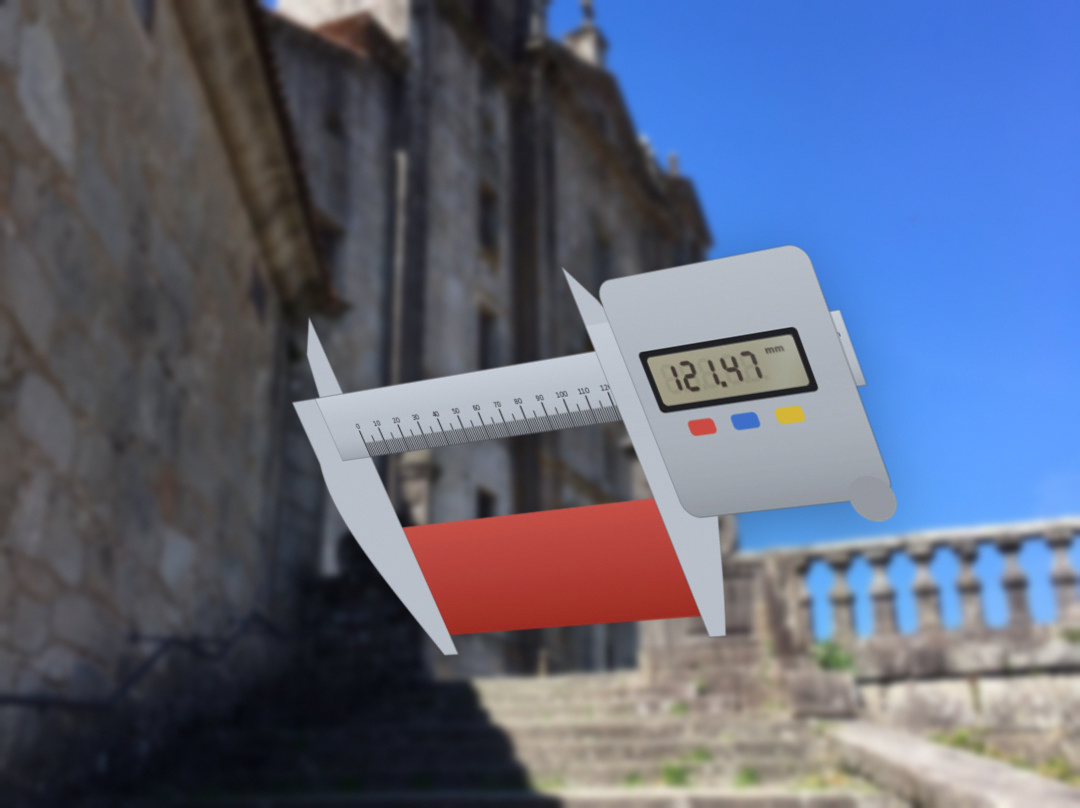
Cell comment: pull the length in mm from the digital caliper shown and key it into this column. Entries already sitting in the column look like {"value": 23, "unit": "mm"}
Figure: {"value": 121.47, "unit": "mm"}
